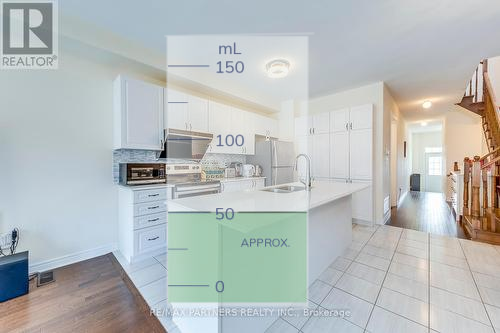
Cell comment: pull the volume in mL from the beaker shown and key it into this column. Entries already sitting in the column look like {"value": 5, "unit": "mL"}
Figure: {"value": 50, "unit": "mL"}
